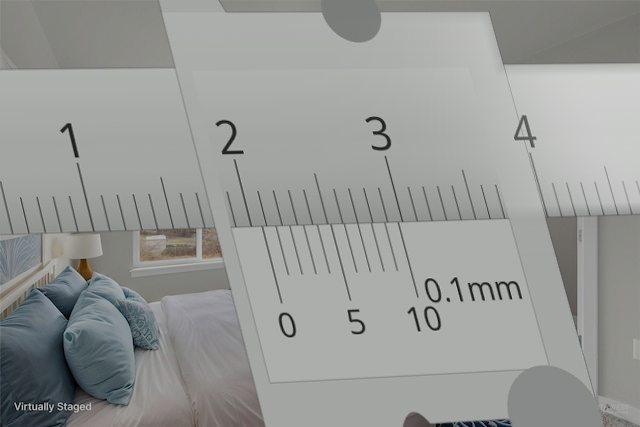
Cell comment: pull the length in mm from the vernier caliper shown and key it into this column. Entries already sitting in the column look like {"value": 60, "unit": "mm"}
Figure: {"value": 20.7, "unit": "mm"}
